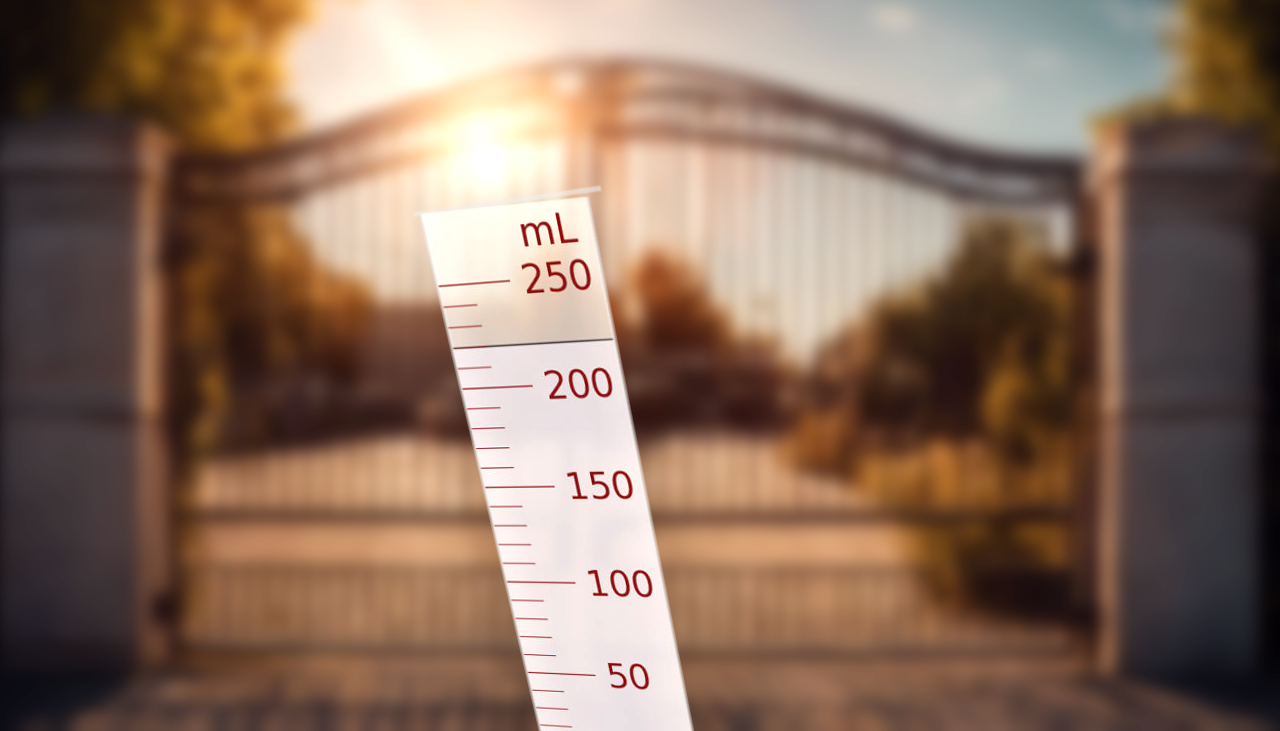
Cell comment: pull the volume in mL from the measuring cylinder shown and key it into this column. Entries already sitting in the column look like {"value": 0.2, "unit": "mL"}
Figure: {"value": 220, "unit": "mL"}
